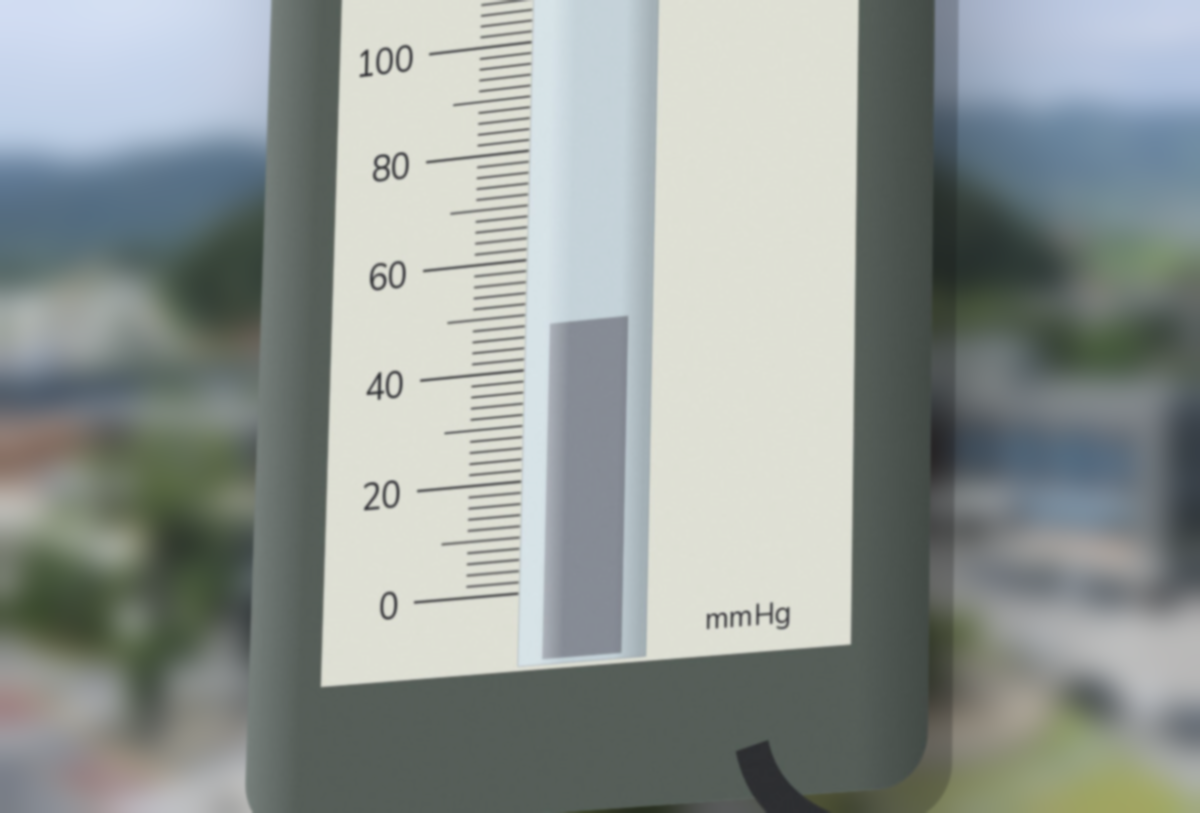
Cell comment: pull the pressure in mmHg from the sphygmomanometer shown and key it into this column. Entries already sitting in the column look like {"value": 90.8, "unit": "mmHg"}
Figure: {"value": 48, "unit": "mmHg"}
